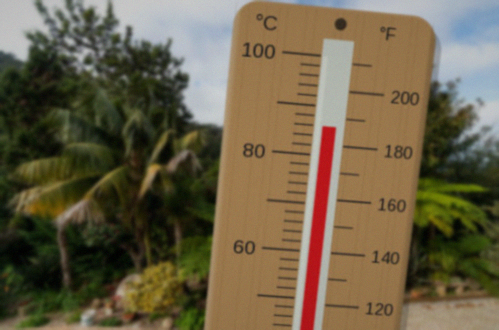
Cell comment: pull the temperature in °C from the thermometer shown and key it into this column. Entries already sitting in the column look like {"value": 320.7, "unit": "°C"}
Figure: {"value": 86, "unit": "°C"}
